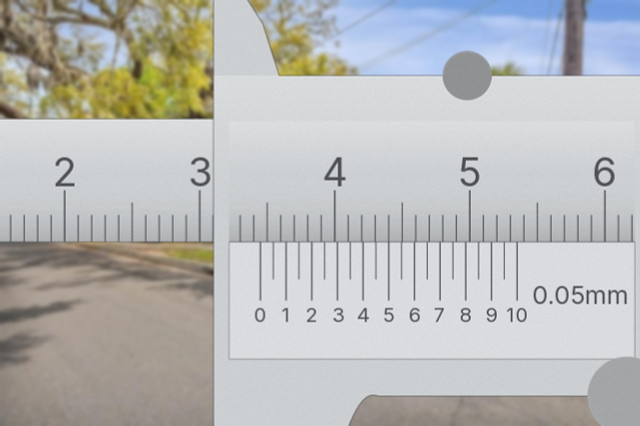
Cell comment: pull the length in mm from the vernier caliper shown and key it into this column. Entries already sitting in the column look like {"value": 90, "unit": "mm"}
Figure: {"value": 34.5, "unit": "mm"}
